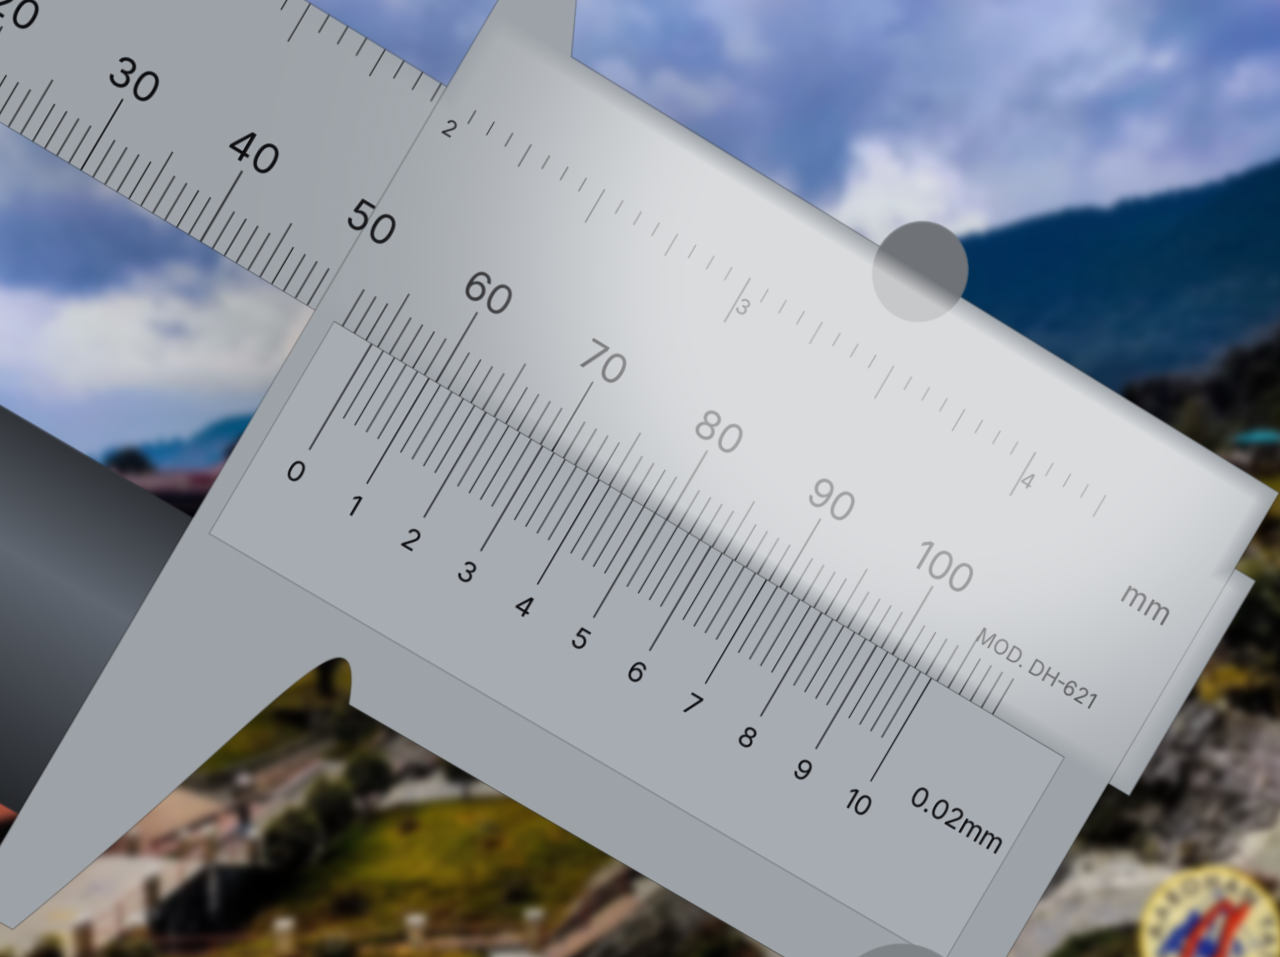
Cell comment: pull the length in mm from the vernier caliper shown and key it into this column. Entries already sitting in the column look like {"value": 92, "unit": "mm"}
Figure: {"value": 54.5, "unit": "mm"}
